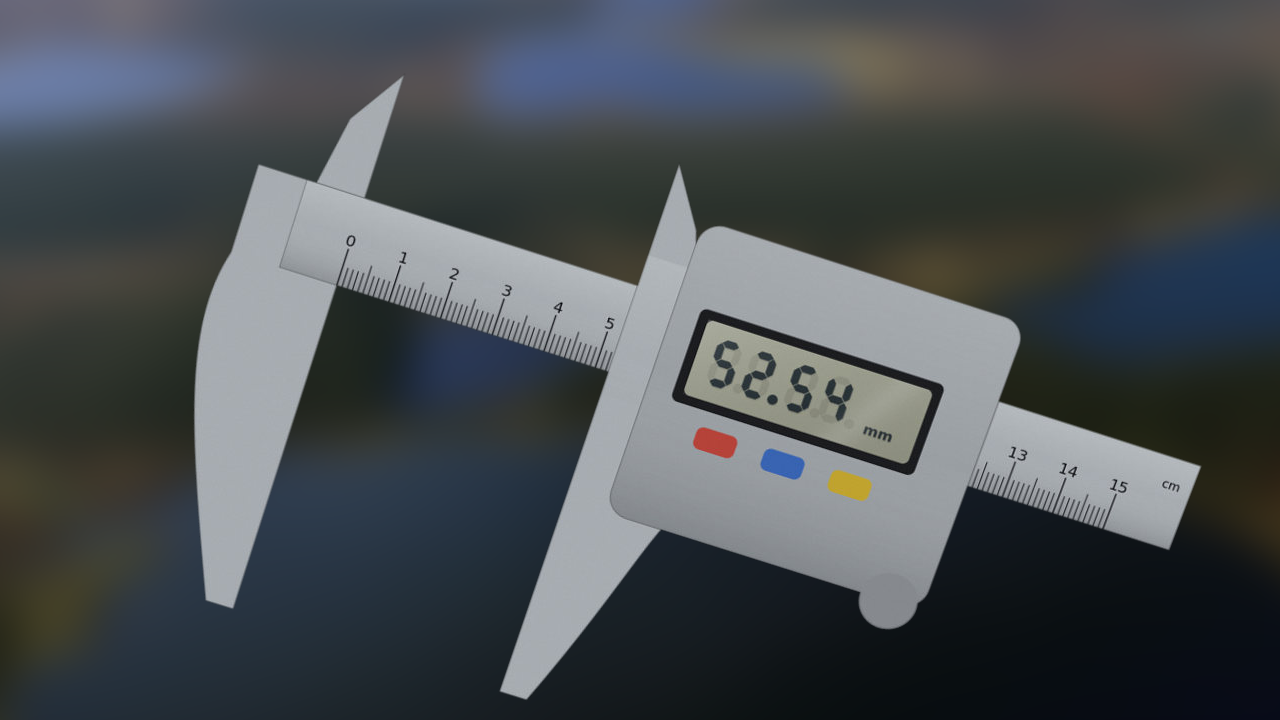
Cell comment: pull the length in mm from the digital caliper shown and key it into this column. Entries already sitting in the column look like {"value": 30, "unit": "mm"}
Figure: {"value": 52.54, "unit": "mm"}
